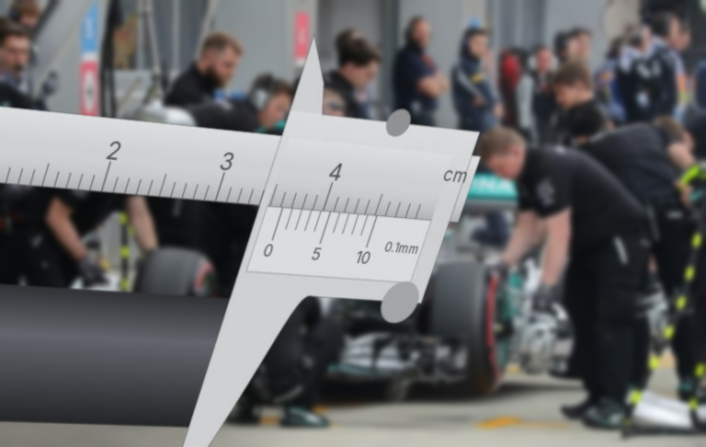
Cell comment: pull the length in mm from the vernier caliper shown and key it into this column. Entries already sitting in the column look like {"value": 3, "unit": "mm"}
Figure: {"value": 36.2, "unit": "mm"}
